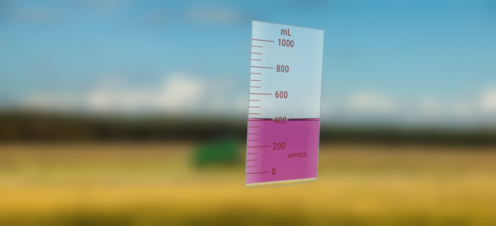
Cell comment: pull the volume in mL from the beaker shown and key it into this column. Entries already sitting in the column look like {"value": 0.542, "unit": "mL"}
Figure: {"value": 400, "unit": "mL"}
